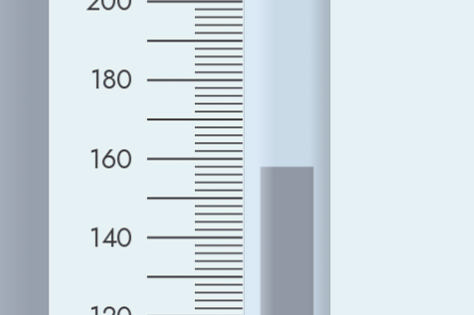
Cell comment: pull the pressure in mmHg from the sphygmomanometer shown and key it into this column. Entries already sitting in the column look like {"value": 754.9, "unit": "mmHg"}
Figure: {"value": 158, "unit": "mmHg"}
